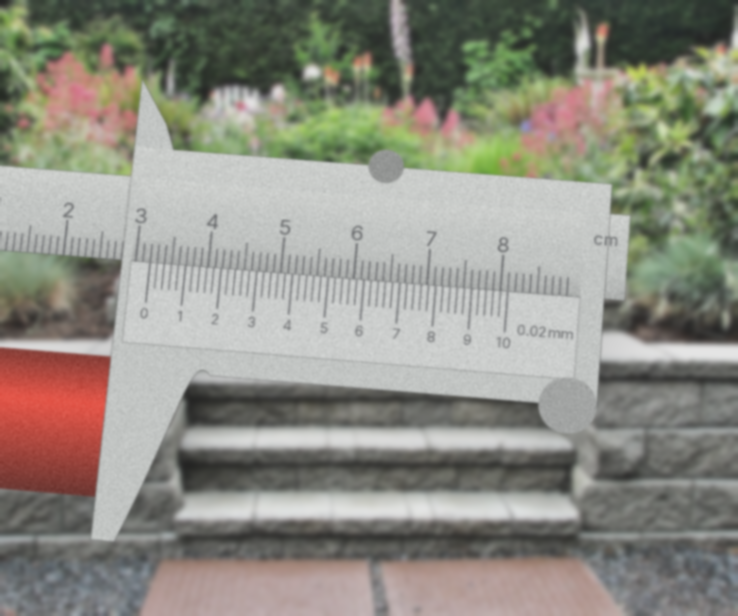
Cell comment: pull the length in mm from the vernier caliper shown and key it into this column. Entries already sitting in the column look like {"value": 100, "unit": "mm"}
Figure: {"value": 32.0, "unit": "mm"}
